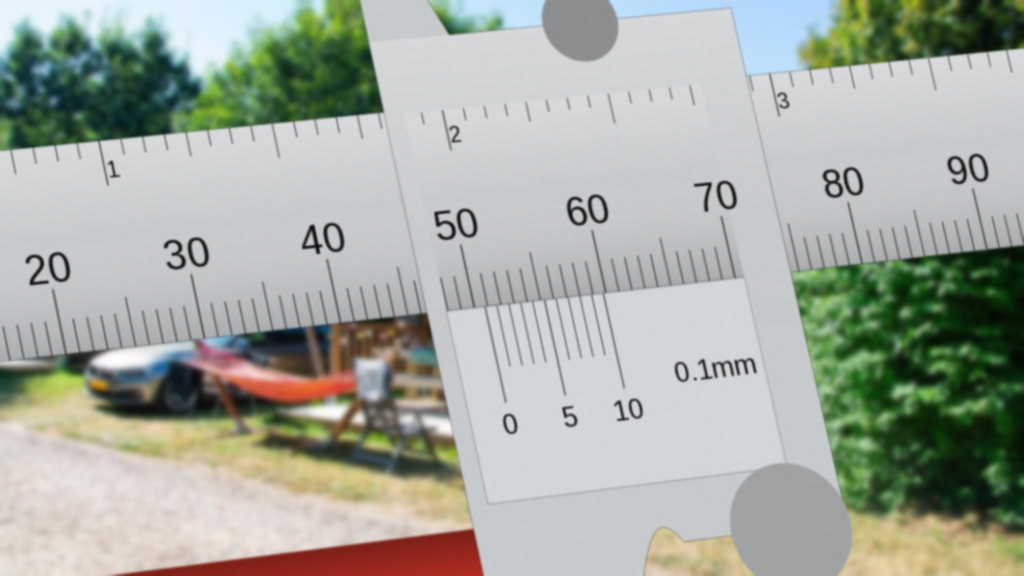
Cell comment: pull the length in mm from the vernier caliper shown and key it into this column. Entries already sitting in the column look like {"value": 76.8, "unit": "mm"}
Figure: {"value": 50.8, "unit": "mm"}
